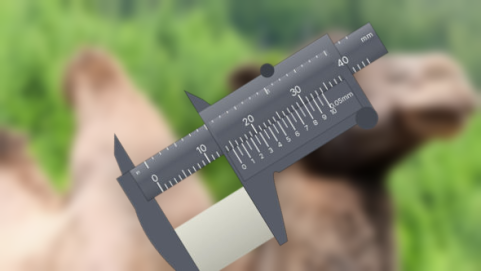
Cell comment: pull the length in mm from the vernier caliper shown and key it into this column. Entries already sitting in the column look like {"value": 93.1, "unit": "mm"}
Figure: {"value": 14.8, "unit": "mm"}
